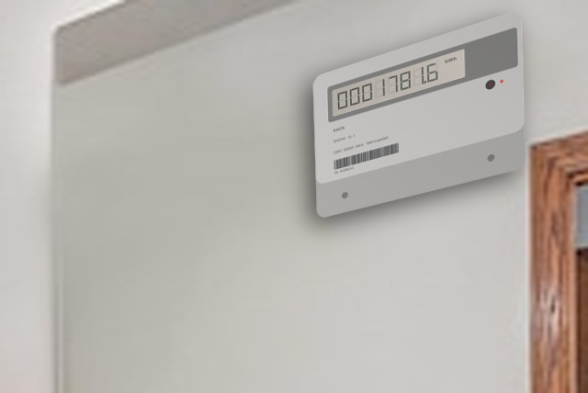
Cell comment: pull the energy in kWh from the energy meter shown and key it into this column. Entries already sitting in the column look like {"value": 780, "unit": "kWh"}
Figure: {"value": 1781.6, "unit": "kWh"}
